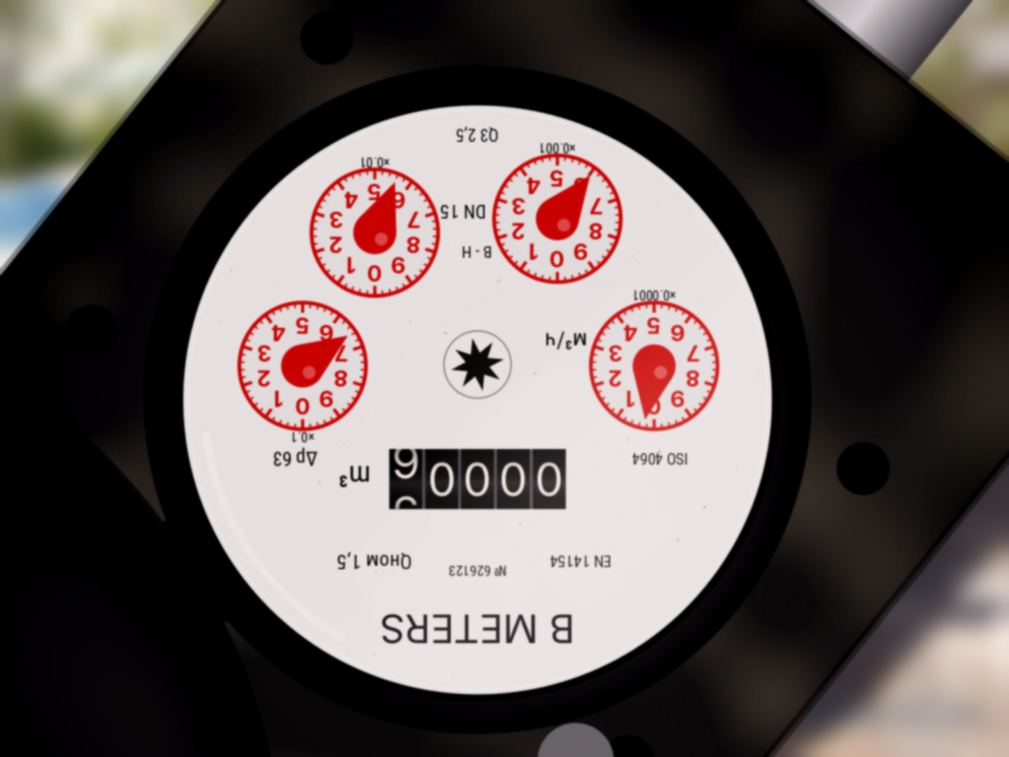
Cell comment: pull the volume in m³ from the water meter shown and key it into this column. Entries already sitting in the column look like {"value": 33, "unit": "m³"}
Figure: {"value": 5.6560, "unit": "m³"}
